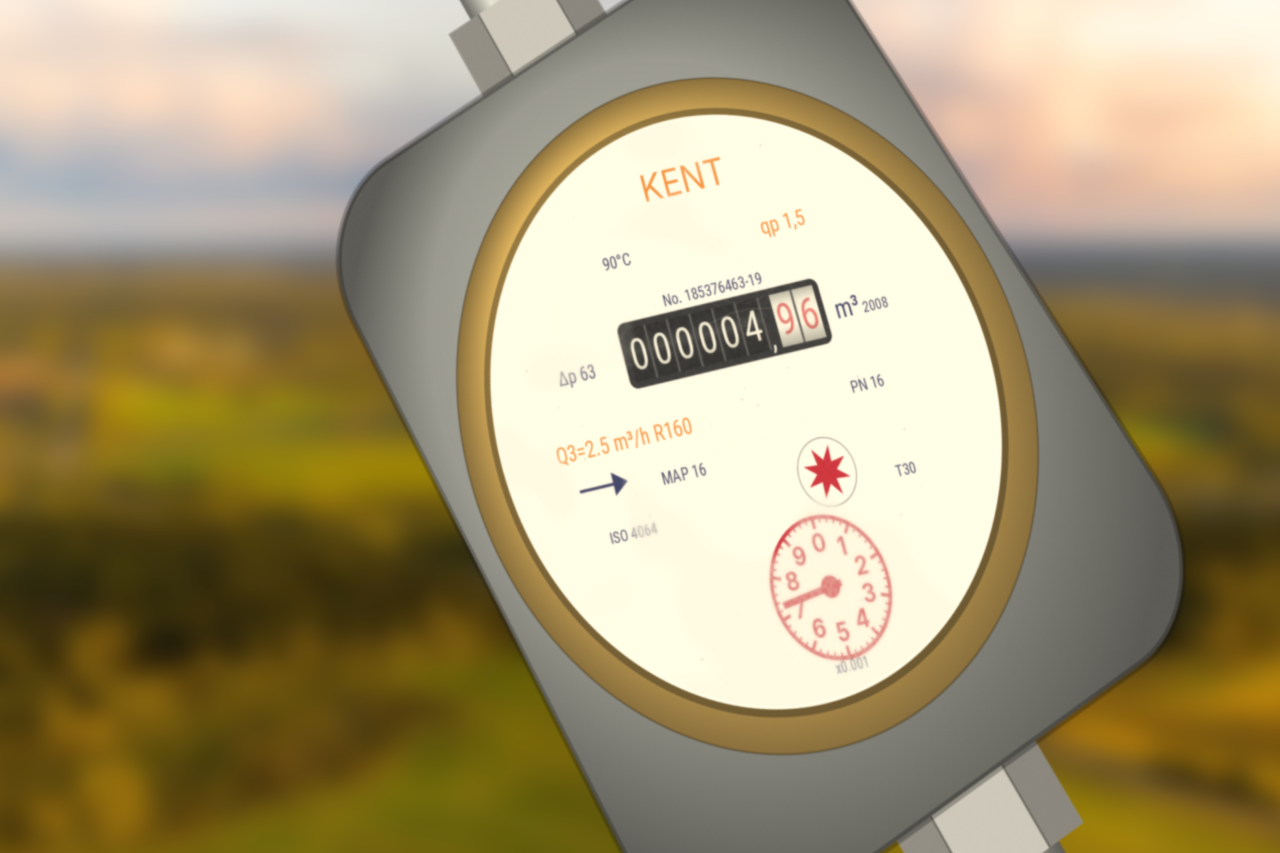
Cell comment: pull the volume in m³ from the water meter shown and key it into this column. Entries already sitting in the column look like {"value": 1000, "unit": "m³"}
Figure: {"value": 4.967, "unit": "m³"}
